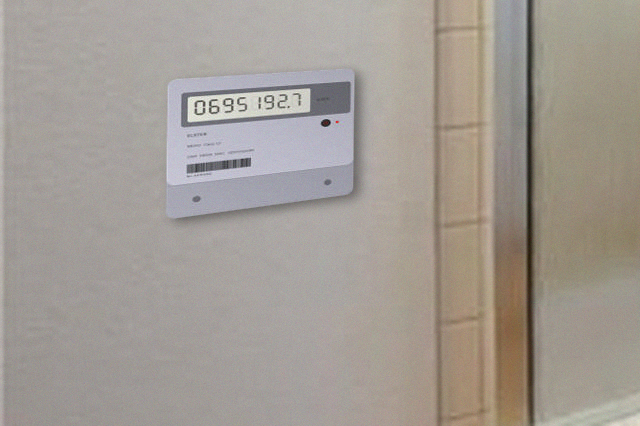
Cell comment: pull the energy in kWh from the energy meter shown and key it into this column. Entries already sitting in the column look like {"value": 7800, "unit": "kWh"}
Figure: {"value": 695192.7, "unit": "kWh"}
